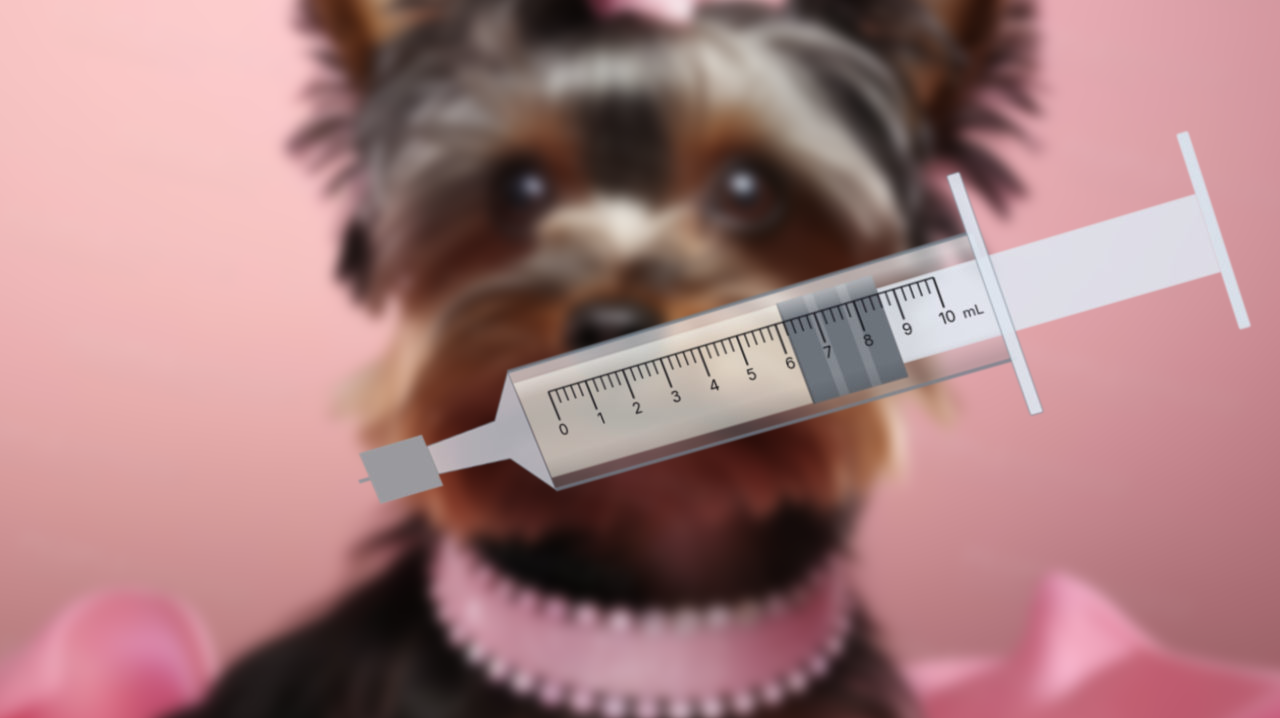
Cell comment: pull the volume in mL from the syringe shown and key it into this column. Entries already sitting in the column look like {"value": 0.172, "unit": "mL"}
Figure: {"value": 6.2, "unit": "mL"}
